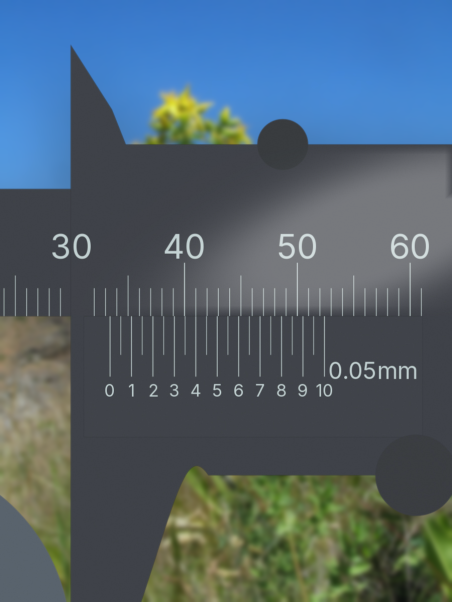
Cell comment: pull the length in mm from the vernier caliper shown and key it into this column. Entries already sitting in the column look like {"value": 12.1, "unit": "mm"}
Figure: {"value": 33.4, "unit": "mm"}
